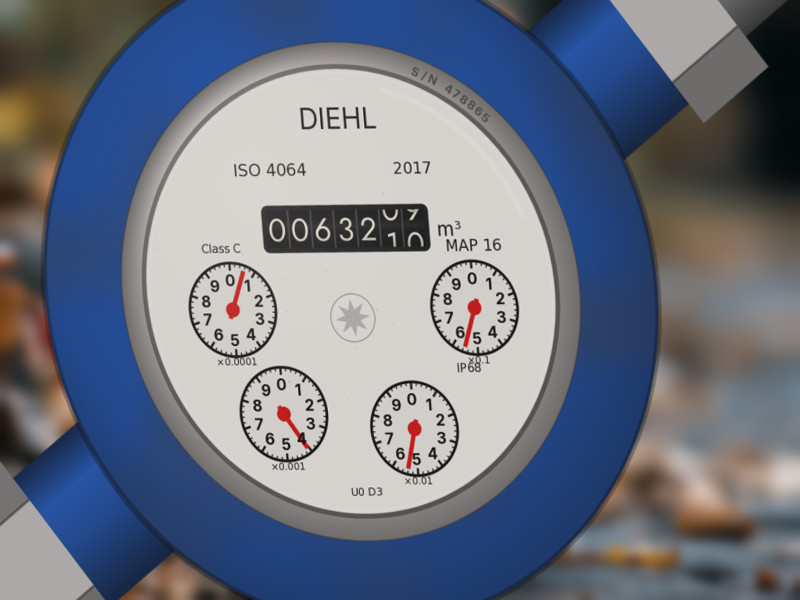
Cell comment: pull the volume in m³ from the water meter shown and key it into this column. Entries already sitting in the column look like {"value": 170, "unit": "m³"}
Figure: {"value": 63209.5540, "unit": "m³"}
